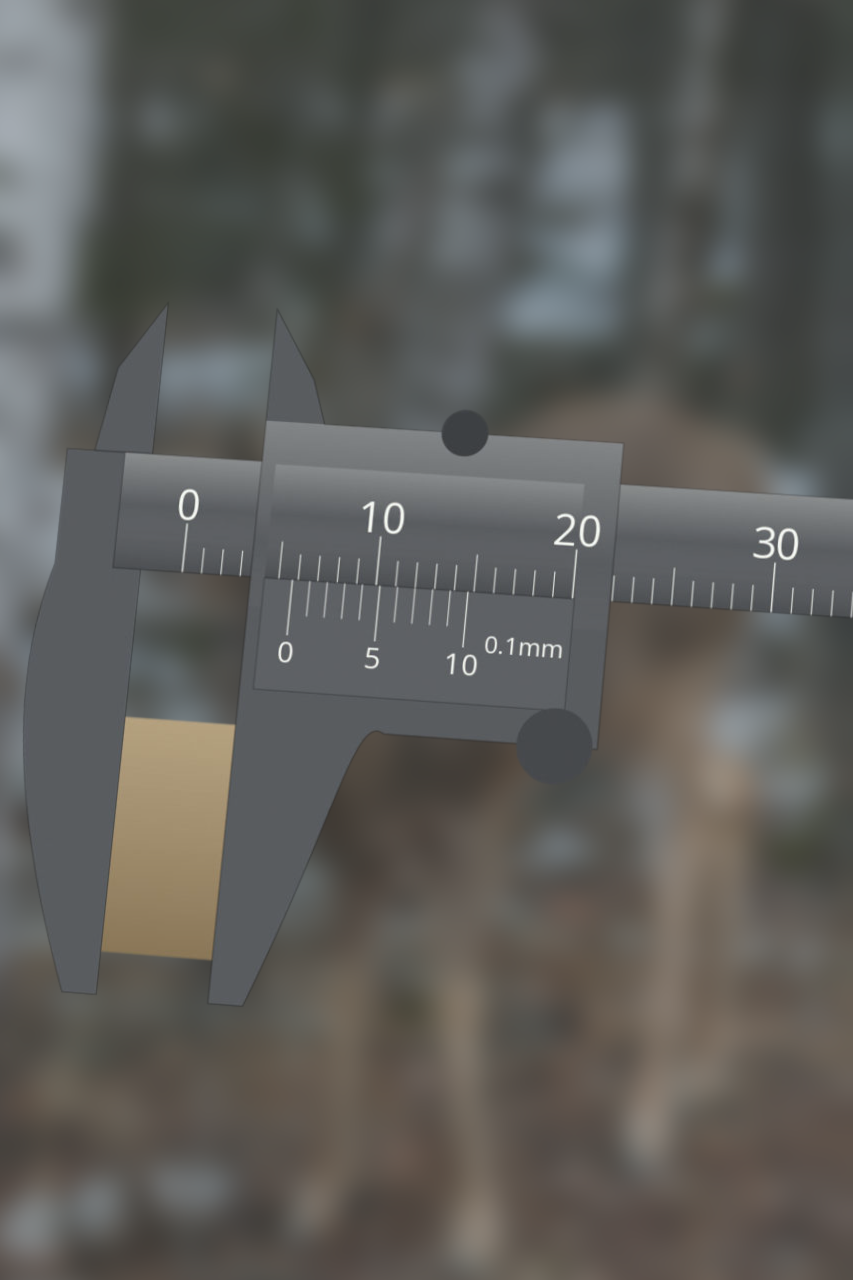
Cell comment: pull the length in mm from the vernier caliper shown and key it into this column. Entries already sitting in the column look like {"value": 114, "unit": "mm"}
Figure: {"value": 5.7, "unit": "mm"}
